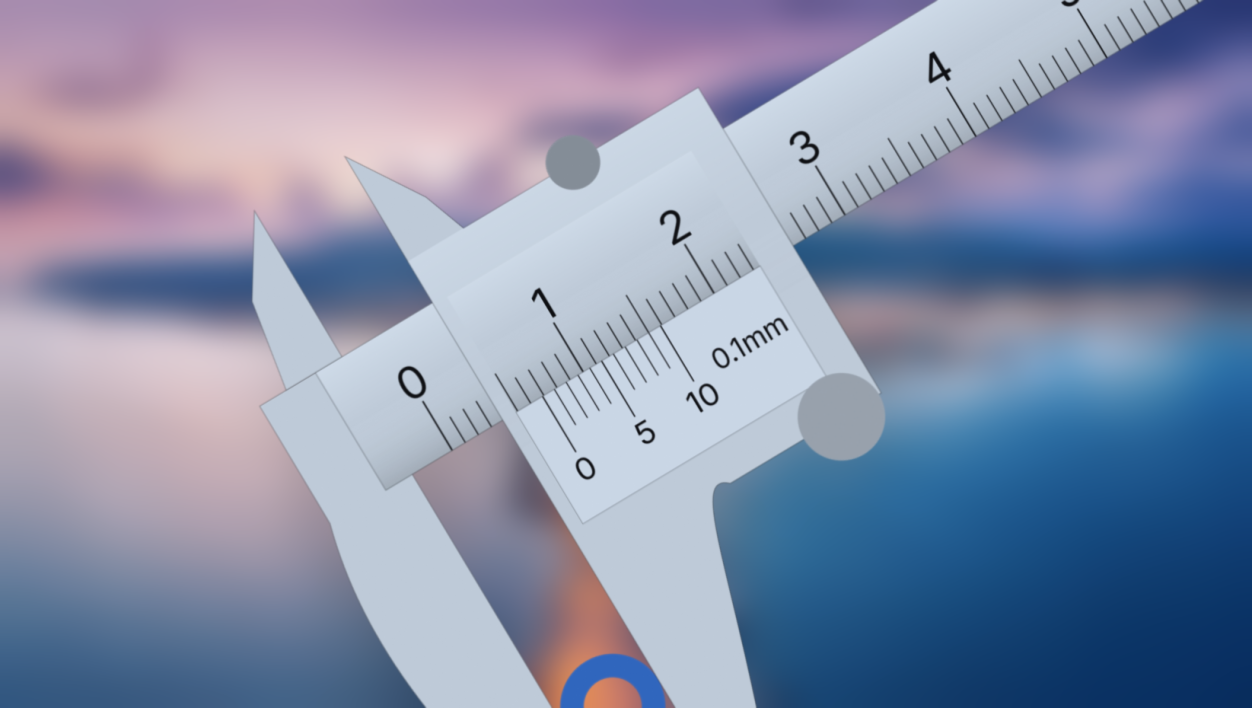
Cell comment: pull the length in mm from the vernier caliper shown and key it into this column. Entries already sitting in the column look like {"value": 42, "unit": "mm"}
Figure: {"value": 6.9, "unit": "mm"}
